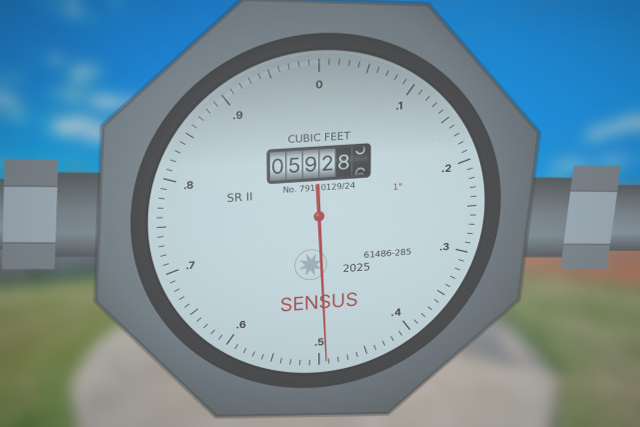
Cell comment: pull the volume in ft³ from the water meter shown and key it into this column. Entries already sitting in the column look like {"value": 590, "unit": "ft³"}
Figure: {"value": 59285.49, "unit": "ft³"}
